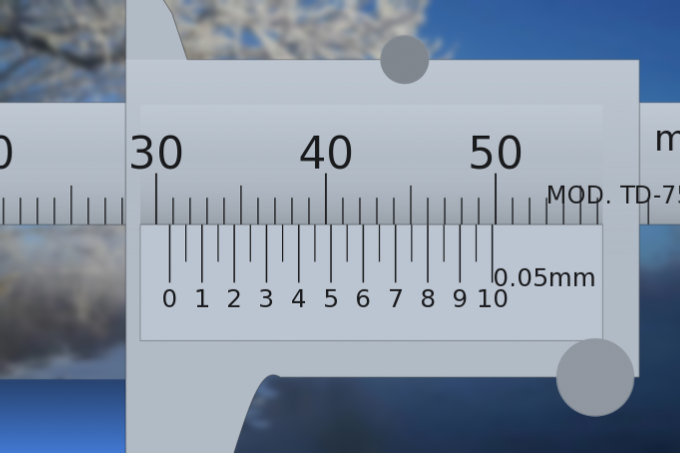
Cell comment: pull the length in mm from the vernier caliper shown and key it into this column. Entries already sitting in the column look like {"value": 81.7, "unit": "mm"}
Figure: {"value": 30.8, "unit": "mm"}
